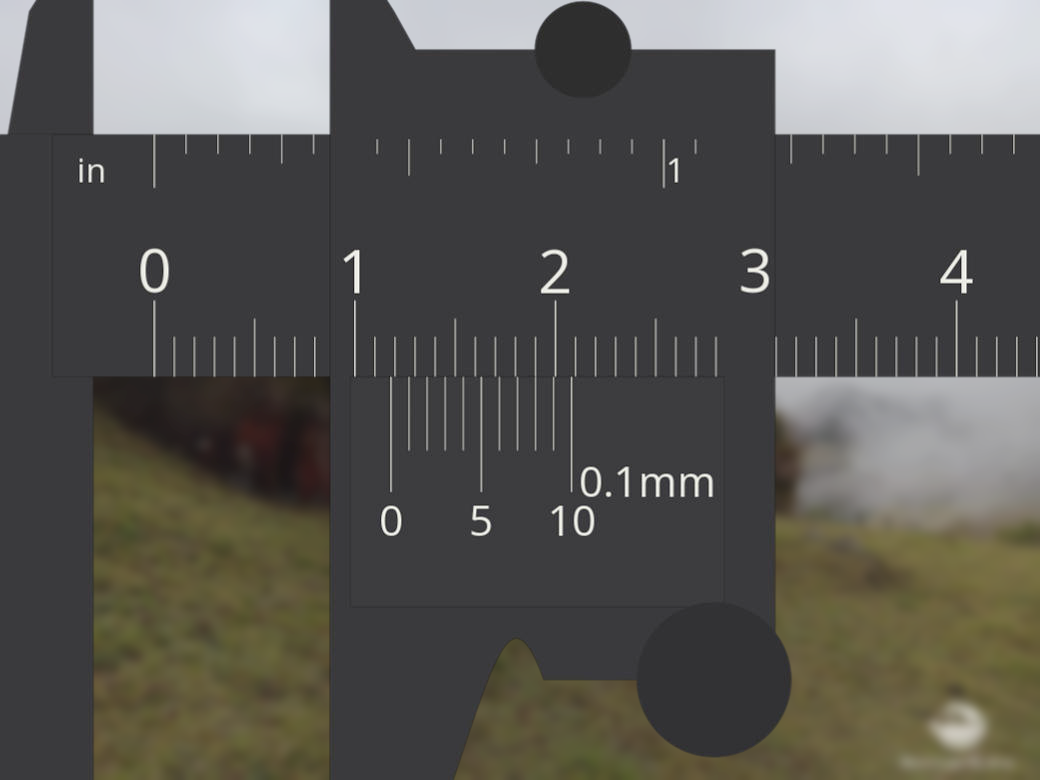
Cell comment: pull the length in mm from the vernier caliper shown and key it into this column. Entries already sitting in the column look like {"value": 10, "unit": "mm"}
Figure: {"value": 11.8, "unit": "mm"}
